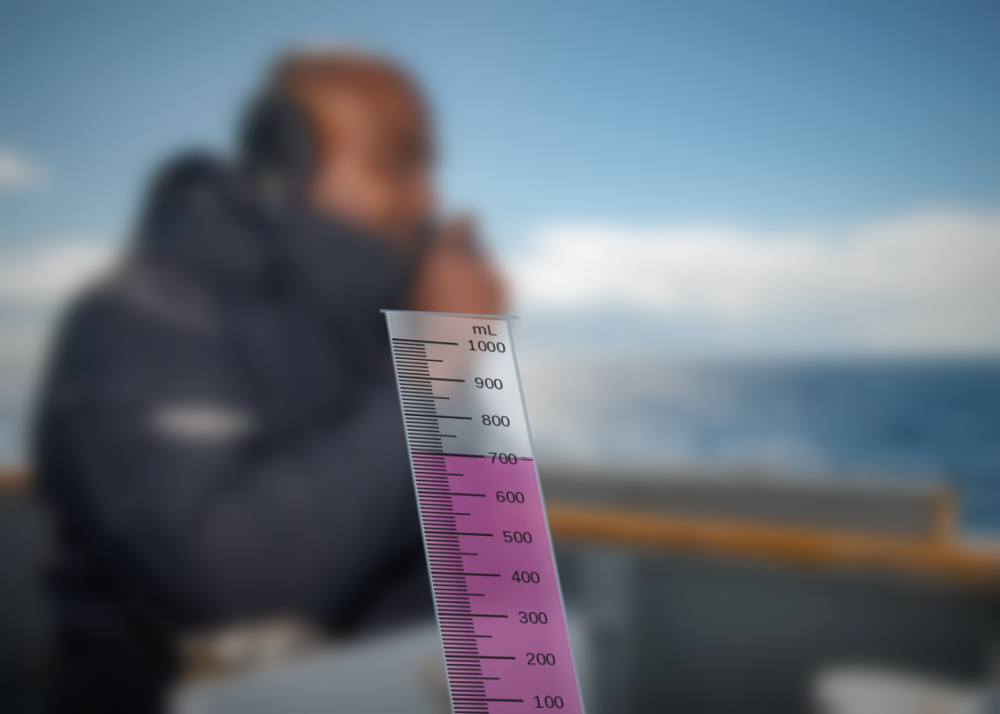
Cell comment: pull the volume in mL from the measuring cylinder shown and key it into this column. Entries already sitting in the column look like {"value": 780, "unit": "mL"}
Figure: {"value": 700, "unit": "mL"}
